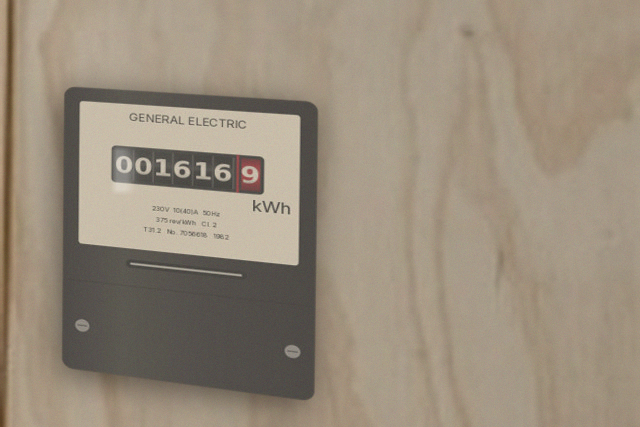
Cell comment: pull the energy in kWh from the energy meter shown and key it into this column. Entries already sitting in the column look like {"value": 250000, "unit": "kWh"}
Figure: {"value": 1616.9, "unit": "kWh"}
